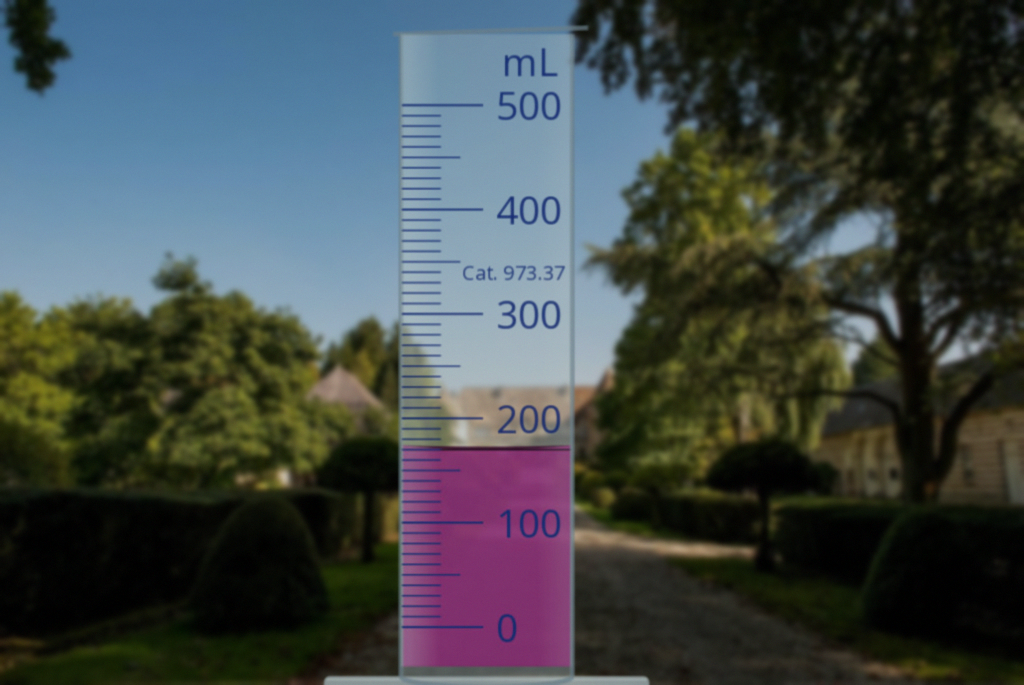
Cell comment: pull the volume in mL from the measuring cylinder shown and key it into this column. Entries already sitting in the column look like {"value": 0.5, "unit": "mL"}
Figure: {"value": 170, "unit": "mL"}
